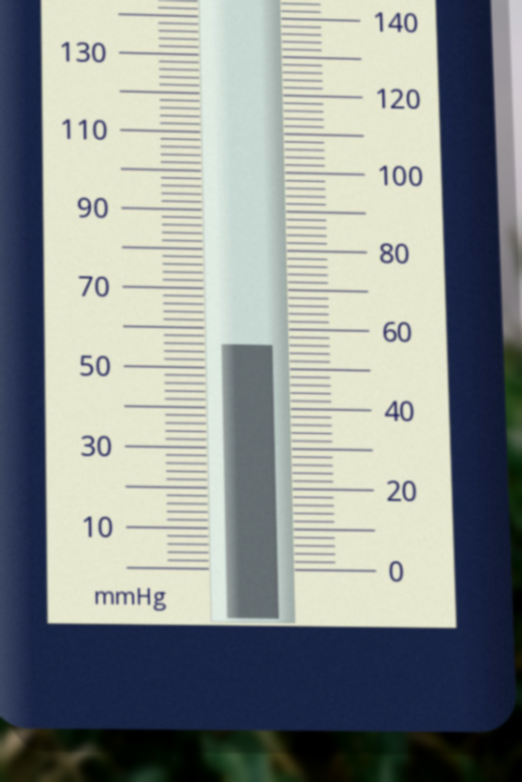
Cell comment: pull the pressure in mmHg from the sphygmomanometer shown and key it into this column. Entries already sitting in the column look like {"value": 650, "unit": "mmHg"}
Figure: {"value": 56, "unit": "mmHg"}
